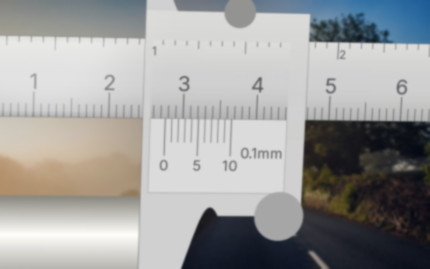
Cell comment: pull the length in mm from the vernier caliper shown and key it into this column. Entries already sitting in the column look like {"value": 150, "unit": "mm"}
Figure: {"value": 27.6, "unit": "mm"}
